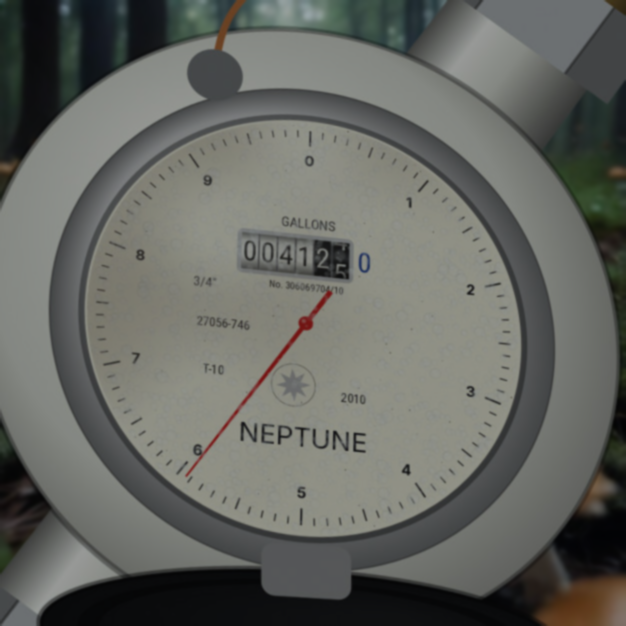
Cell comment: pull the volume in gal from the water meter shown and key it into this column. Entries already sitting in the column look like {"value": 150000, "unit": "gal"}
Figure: {"value": 41245.9, "unit": "gal"}
